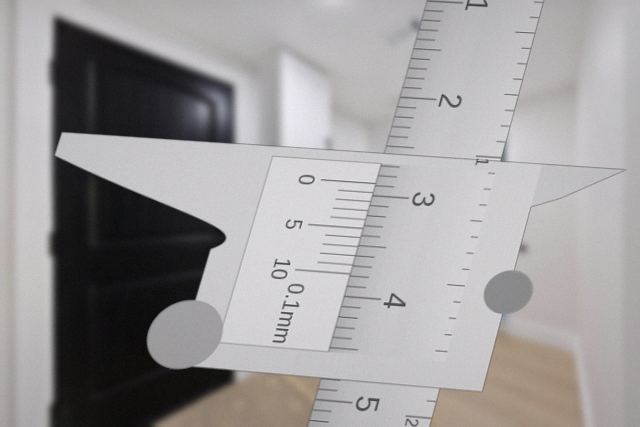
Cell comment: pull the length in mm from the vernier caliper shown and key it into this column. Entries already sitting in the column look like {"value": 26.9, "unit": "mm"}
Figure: {"value": 28.8, "unit": "mm"}
